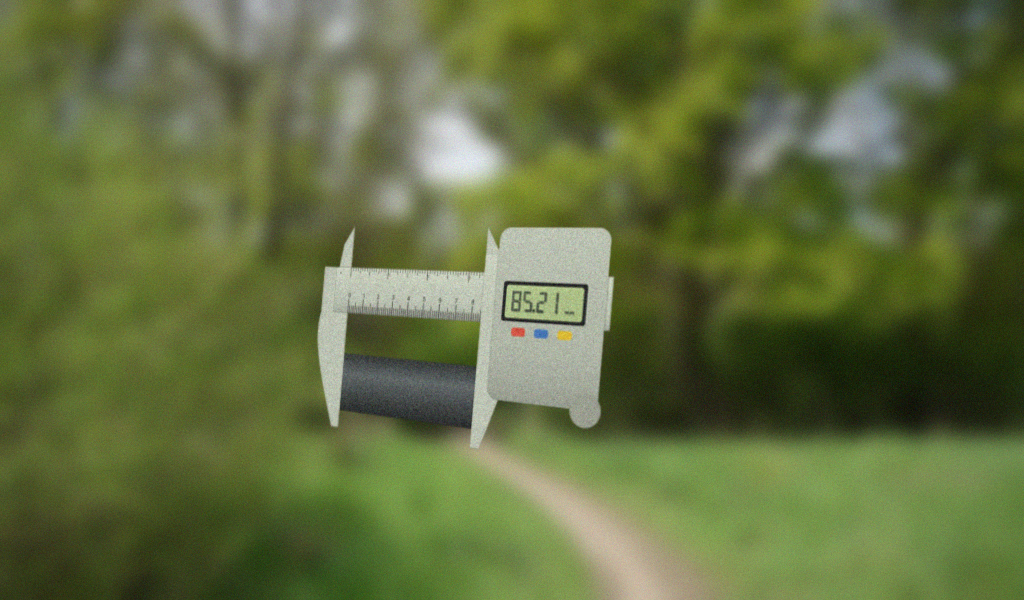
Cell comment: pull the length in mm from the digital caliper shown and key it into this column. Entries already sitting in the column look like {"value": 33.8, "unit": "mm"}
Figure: {"value": 85.21, "unit": "mm"}
